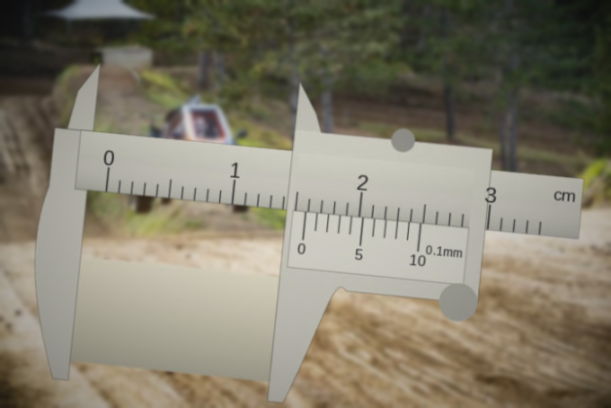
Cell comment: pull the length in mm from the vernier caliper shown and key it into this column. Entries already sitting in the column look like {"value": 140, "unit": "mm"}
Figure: {"value": 15.8, "unit": "mm"}
